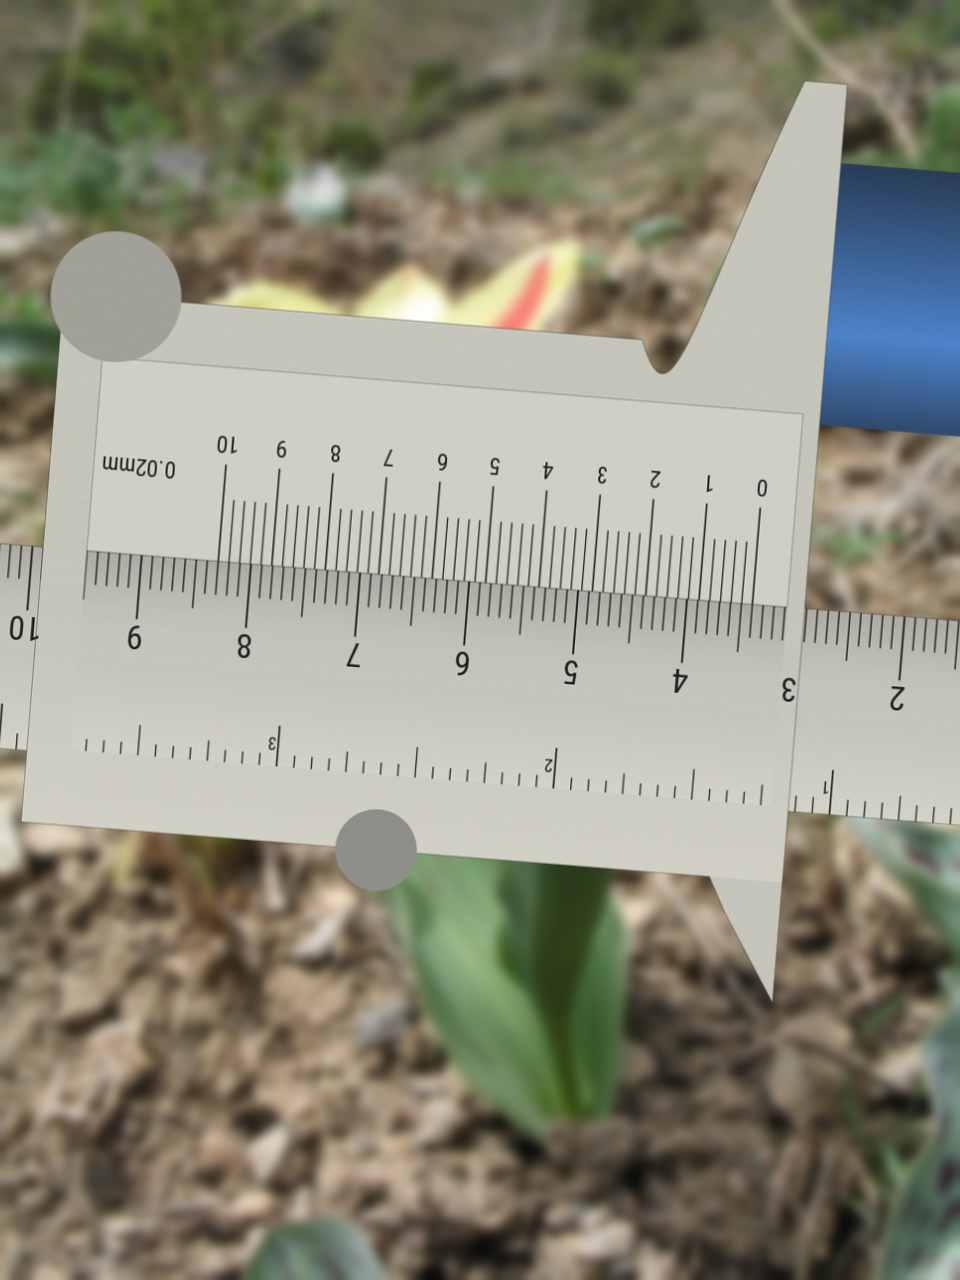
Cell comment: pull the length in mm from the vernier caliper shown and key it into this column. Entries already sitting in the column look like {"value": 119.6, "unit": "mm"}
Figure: {"value": 34.0, "unit": "mm"}
